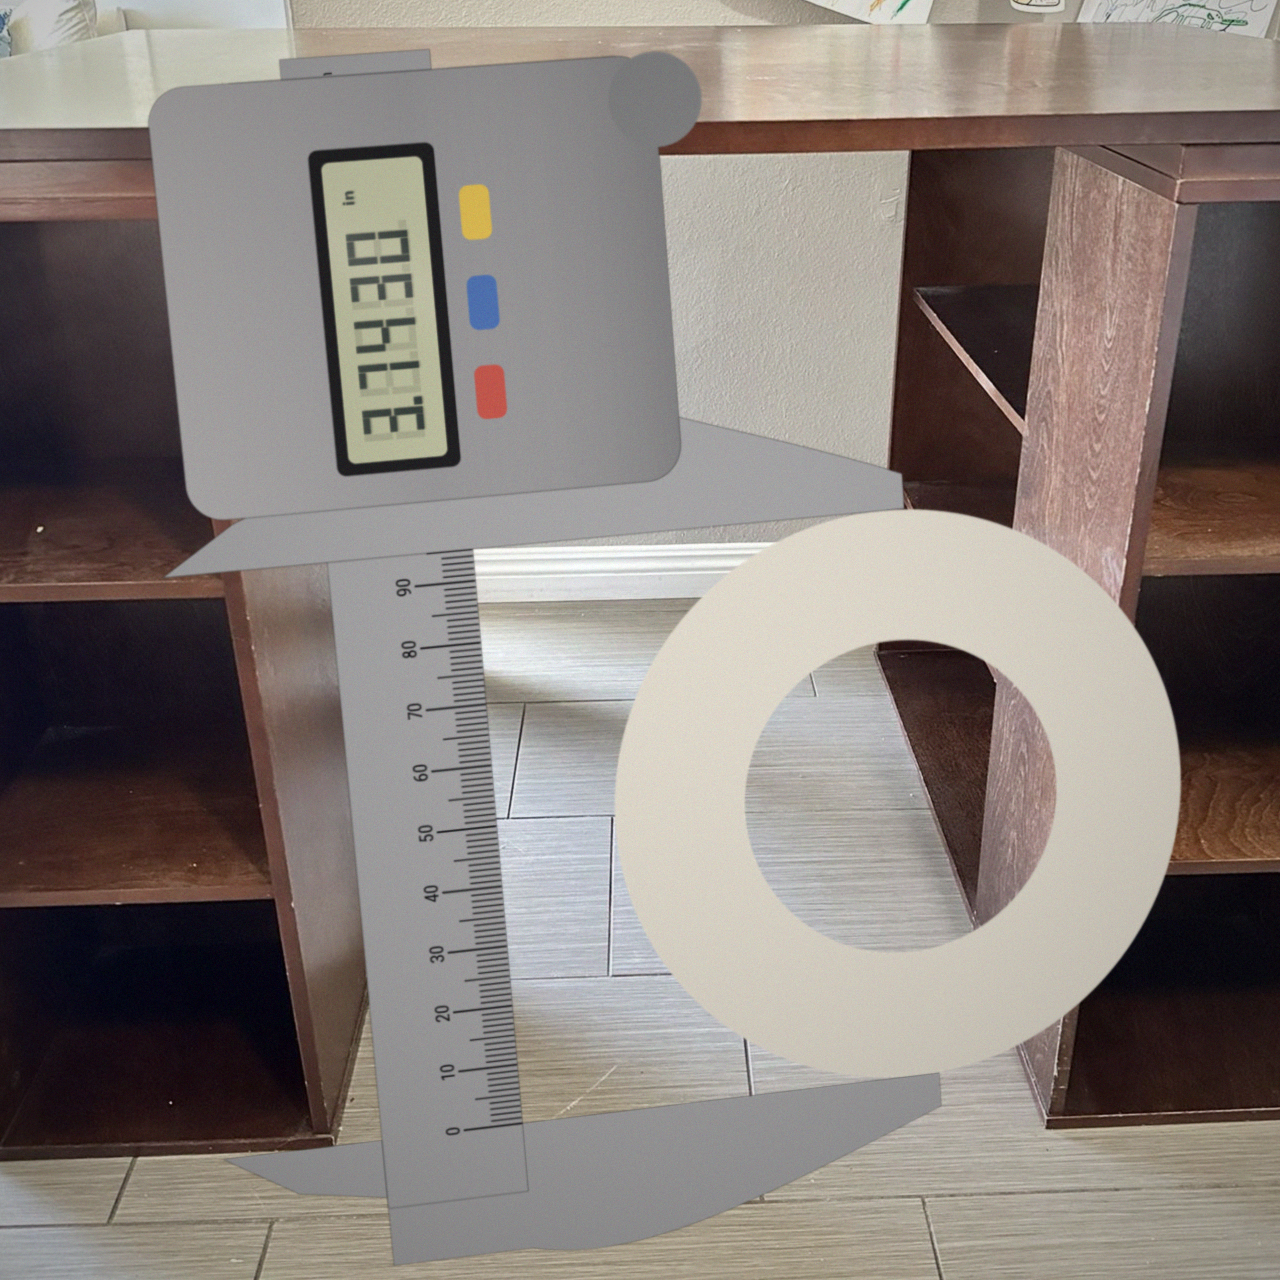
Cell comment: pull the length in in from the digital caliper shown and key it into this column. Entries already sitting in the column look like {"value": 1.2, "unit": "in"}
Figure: {"value": 3.7430, "unit": "in"}
